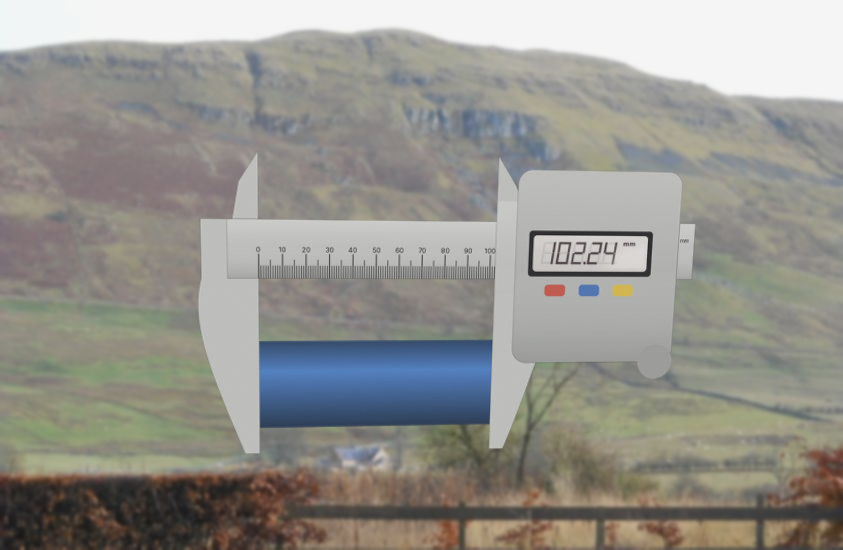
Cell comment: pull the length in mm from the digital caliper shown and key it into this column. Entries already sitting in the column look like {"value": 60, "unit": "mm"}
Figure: {"value": 102.24, "unit": "mm"}
